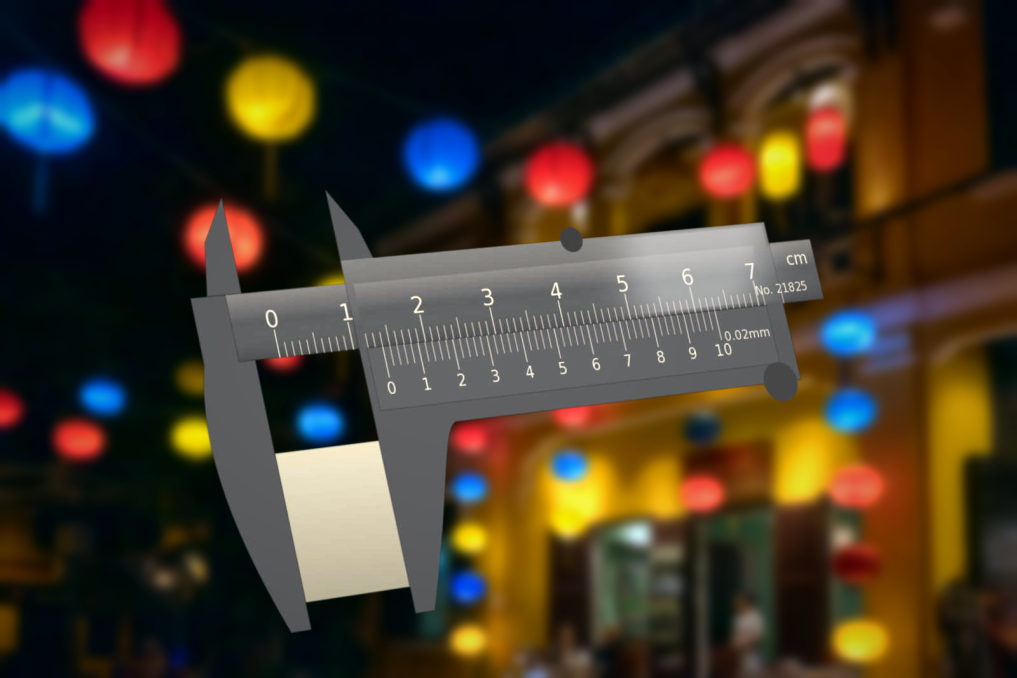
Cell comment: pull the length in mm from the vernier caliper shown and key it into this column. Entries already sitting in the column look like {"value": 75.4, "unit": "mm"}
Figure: {"value": 14.0, "unit": "mm"}
